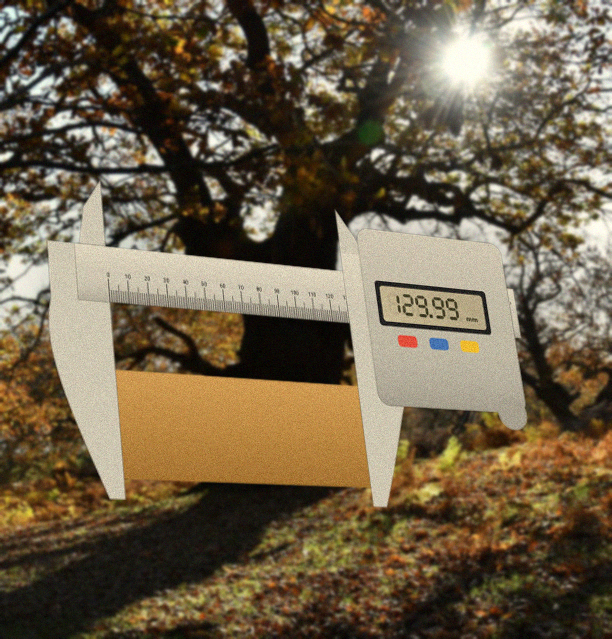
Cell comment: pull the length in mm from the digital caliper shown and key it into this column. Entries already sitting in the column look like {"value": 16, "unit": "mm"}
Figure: {"value": 129.99, "unit": "mm"}
